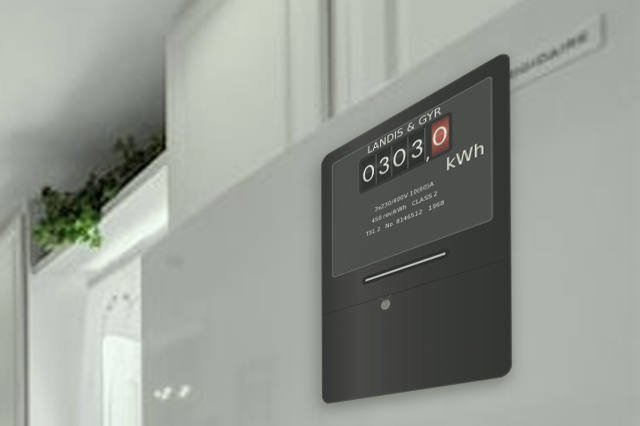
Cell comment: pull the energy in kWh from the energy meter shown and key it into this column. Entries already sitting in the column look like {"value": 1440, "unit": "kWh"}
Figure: {"value": 303.0, "unit": "kWh"}
